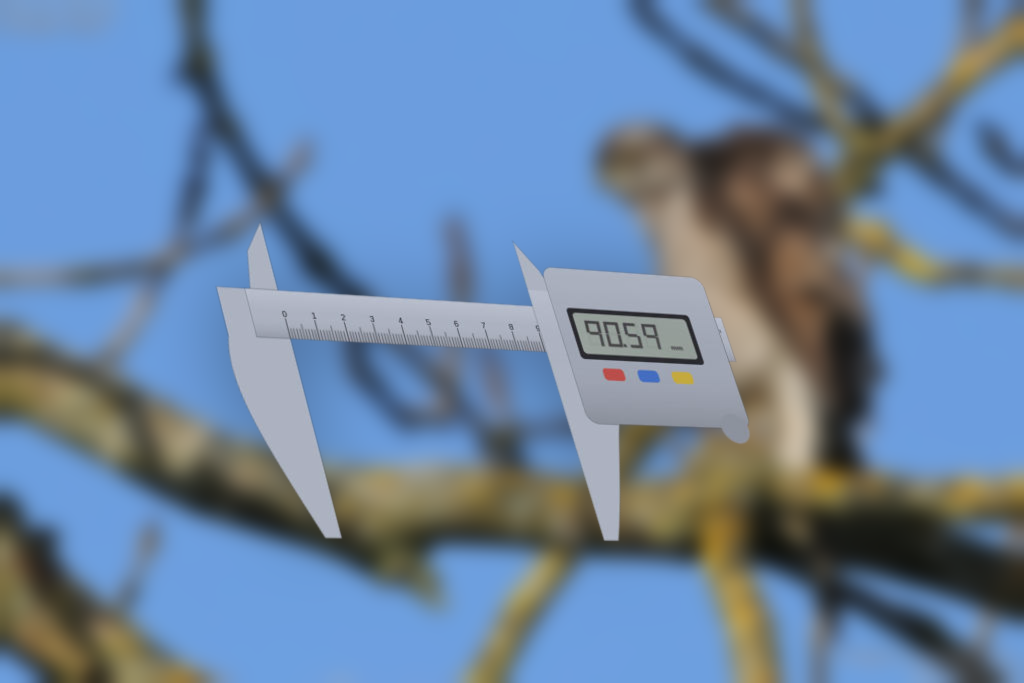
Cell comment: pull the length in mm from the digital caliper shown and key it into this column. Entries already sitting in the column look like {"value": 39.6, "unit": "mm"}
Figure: {"value": 90.59, "unit": "mm"}
